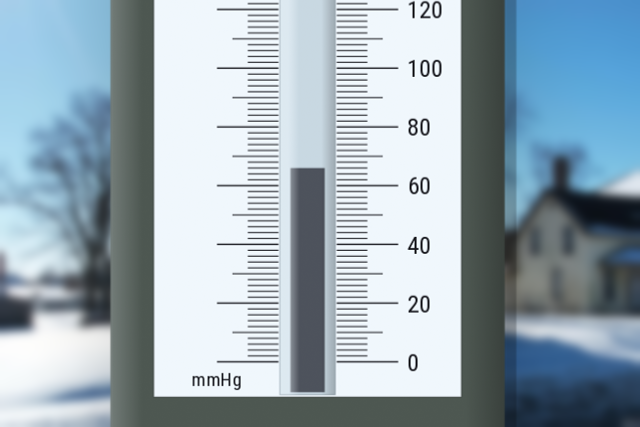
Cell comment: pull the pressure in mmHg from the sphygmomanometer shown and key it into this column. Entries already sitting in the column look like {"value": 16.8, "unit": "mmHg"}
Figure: {"value": 66, "unit": "mmHg"}
